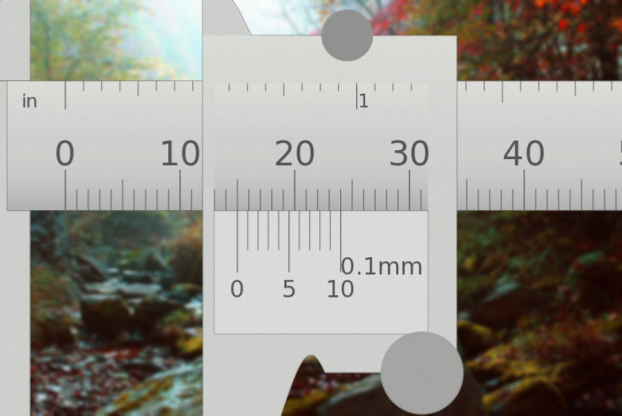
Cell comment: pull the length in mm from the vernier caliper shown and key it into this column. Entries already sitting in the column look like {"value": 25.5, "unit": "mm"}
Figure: {"value": 15.0, "unit": "mm"}
